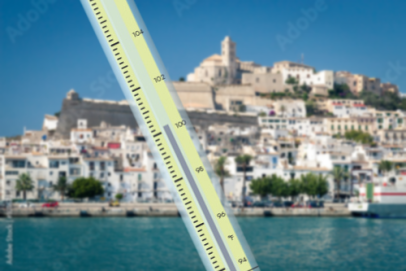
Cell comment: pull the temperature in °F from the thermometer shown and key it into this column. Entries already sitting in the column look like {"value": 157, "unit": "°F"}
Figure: {"value": 100.2, "unit": "°F"}
